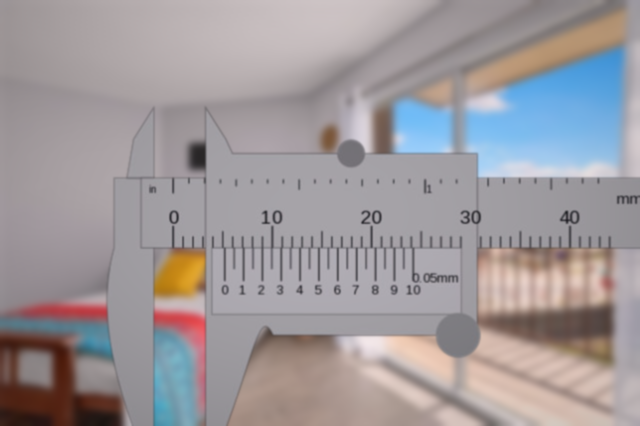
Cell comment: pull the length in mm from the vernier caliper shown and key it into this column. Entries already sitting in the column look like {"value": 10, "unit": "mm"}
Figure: {"value": 5.2, "unit": "mm"}
